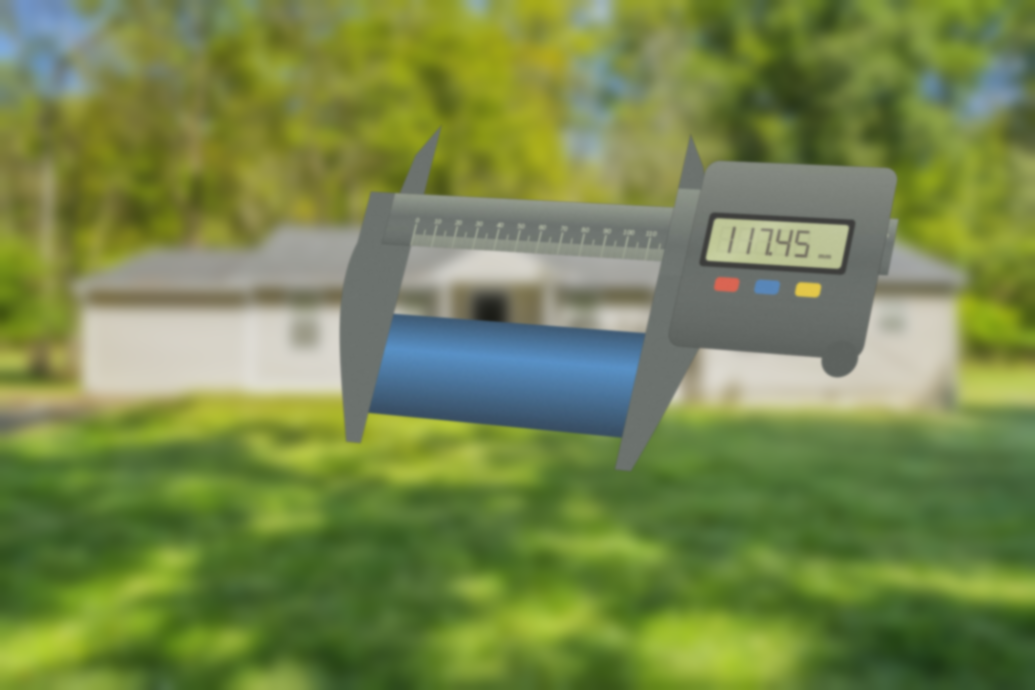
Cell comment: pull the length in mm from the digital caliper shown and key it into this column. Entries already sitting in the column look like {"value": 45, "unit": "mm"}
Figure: {"value": 117.45, "unit": "mm"}
